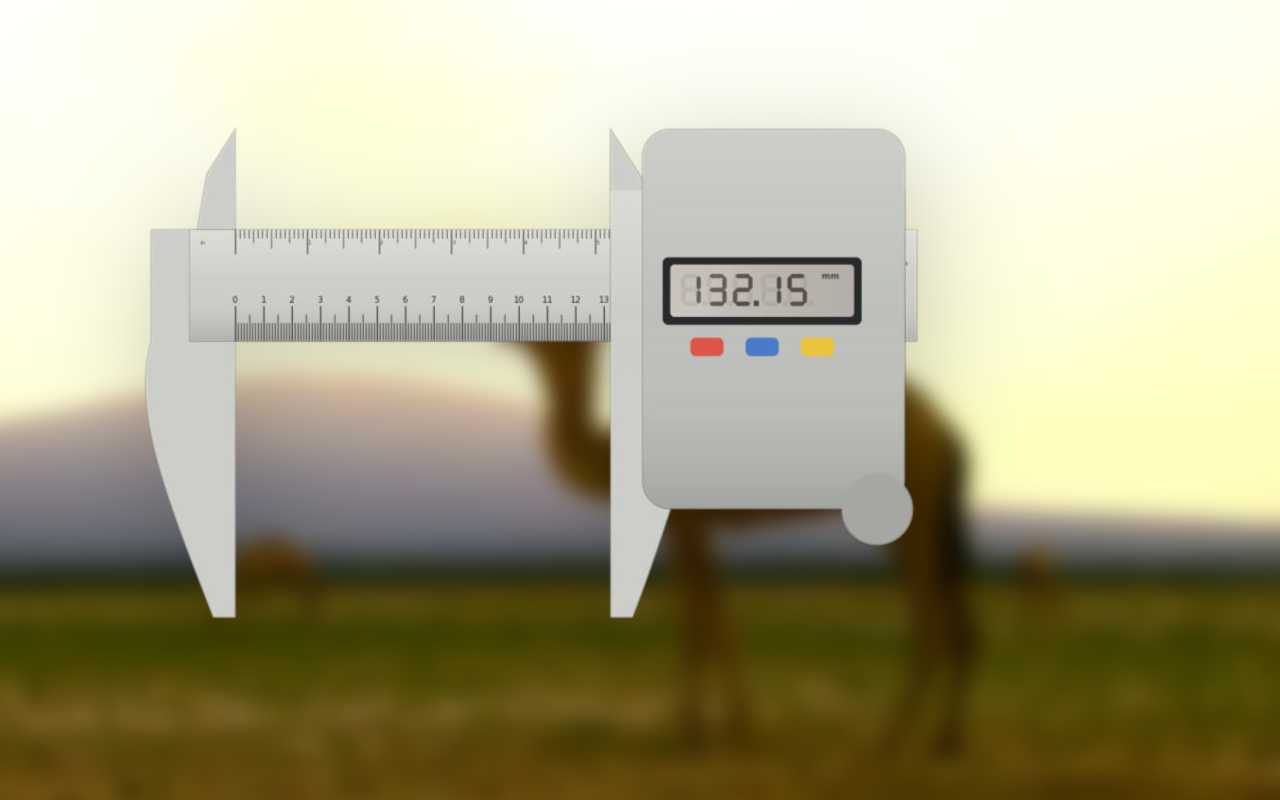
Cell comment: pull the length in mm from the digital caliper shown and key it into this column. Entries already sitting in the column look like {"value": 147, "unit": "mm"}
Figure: {"value": 132.15, "unit": "mm"}
